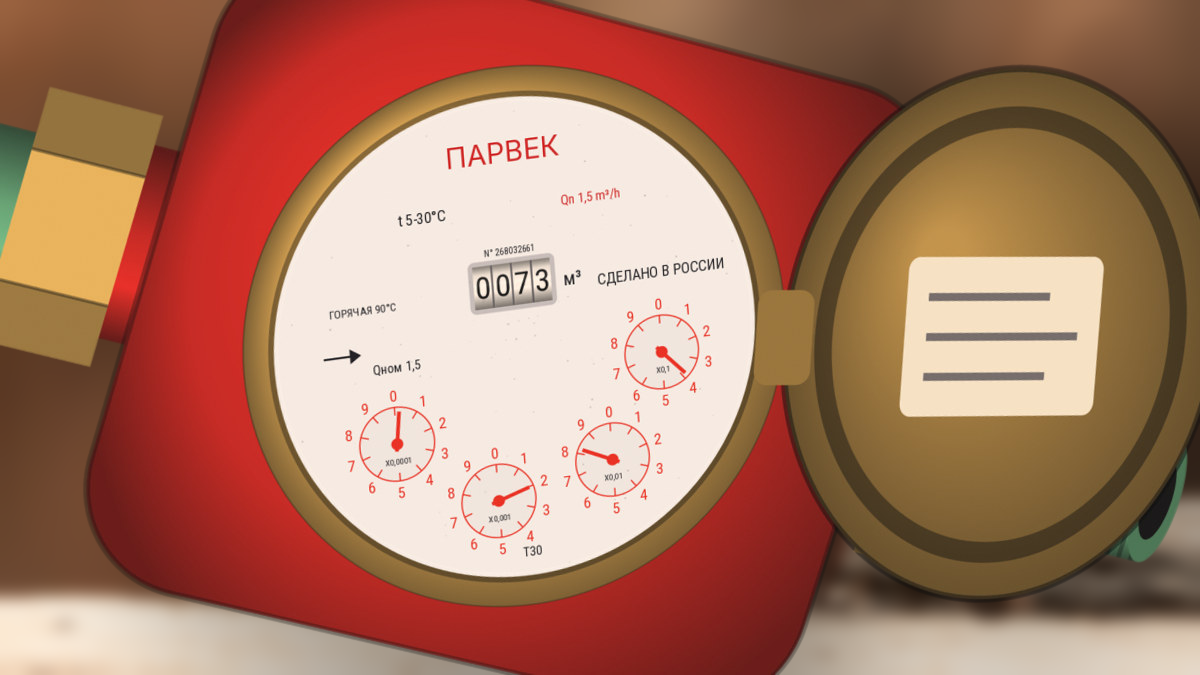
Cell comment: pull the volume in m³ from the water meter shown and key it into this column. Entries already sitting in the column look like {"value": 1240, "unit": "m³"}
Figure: {"value": 73.3820, "unit": "m³"}
